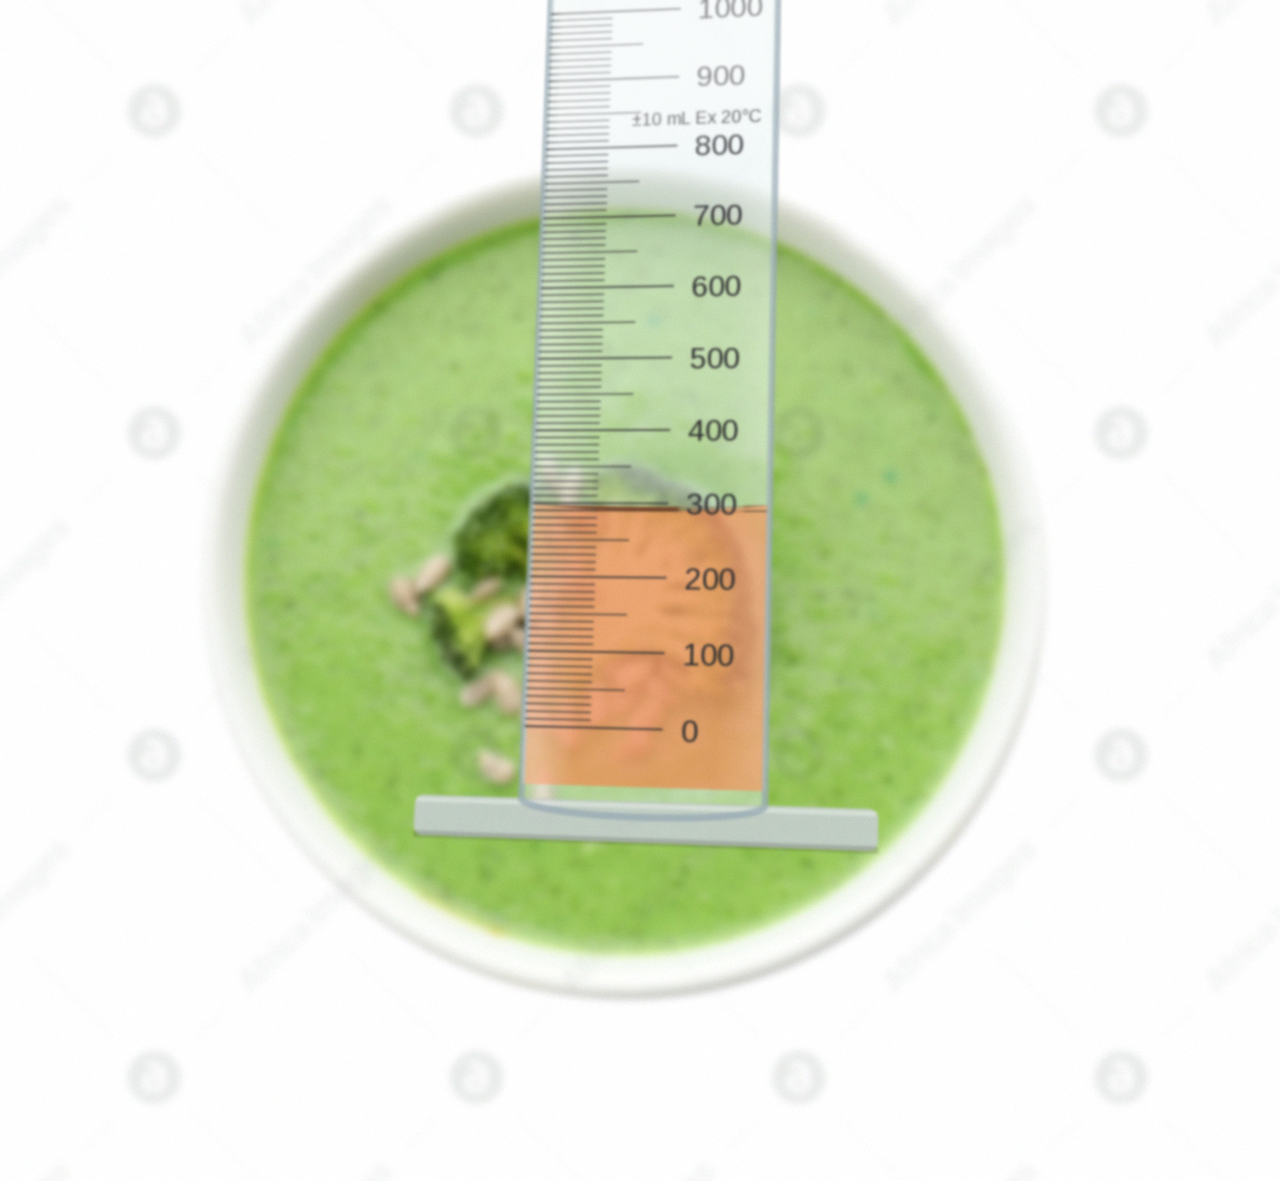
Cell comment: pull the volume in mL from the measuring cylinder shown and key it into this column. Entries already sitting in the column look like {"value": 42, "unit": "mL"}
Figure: {"value": 290, "unit": "mL"}
